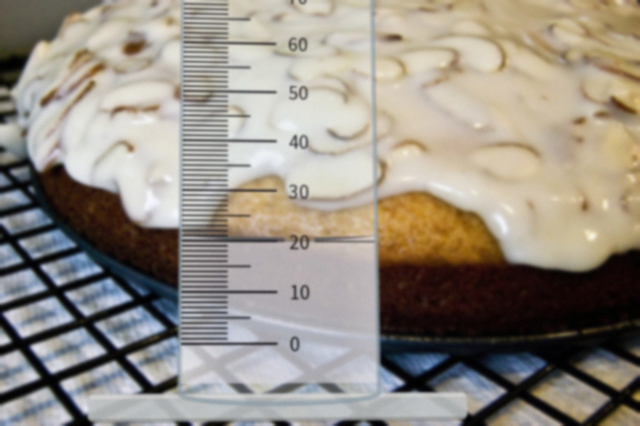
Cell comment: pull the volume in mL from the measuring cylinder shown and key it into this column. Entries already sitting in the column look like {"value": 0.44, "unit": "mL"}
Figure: {"value": 20, "unit": "mL"}
